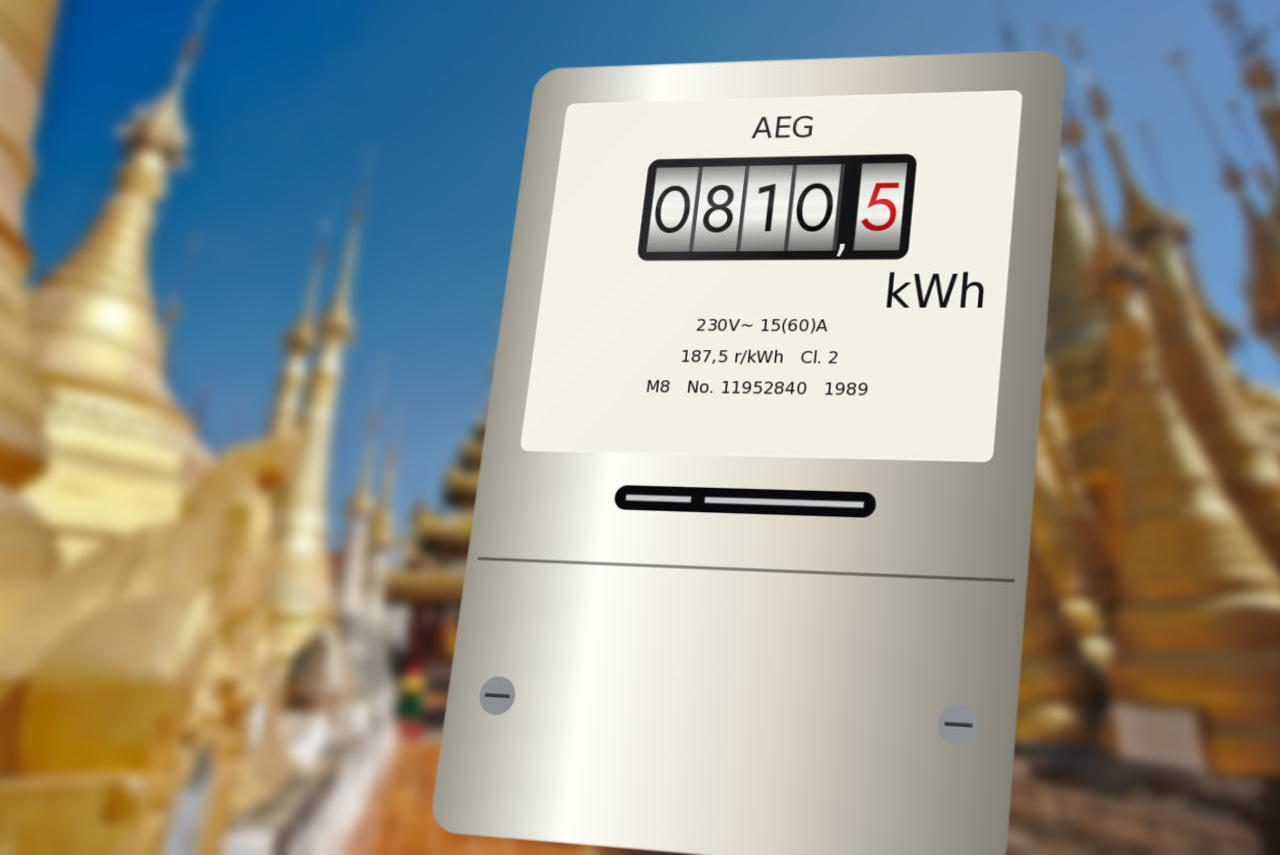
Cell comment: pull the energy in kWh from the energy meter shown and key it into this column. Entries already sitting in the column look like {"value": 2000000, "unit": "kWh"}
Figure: {"value": 810.5, "unit": "kWh"}
